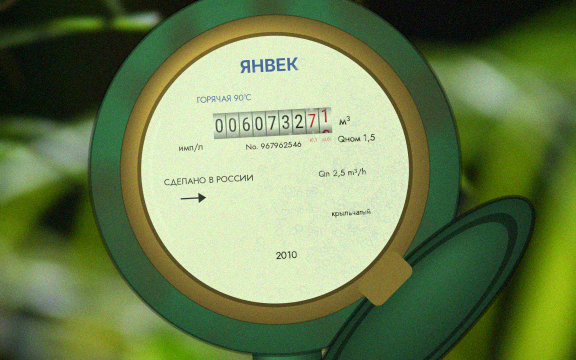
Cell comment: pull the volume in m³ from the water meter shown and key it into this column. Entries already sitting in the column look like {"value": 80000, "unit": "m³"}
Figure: {"value": 60732.71, "unit": "m³"}
